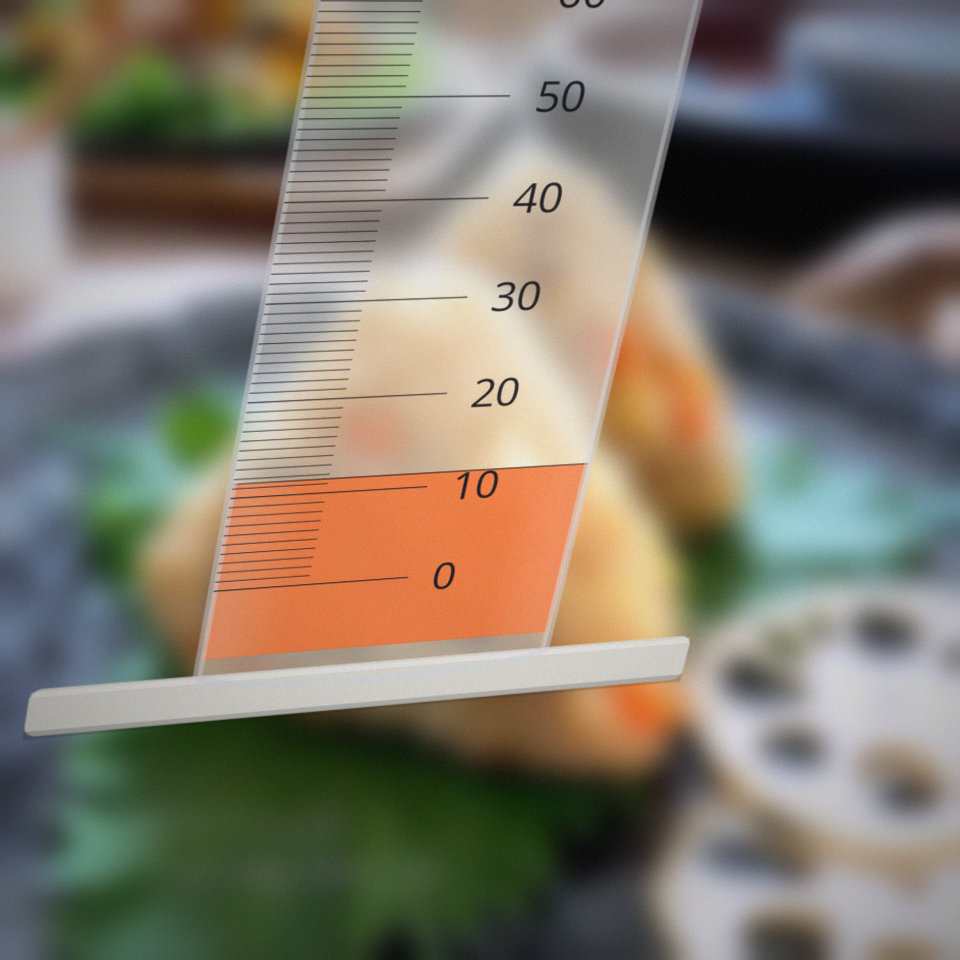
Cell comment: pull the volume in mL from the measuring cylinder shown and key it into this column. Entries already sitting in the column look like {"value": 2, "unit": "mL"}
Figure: {"value": 11.5, "unit": "mL"}
